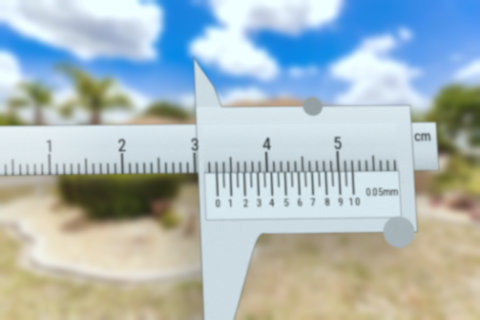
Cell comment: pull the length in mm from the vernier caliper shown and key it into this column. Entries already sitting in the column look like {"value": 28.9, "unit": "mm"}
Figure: {"value": 33.0, "unit": "mm"}
